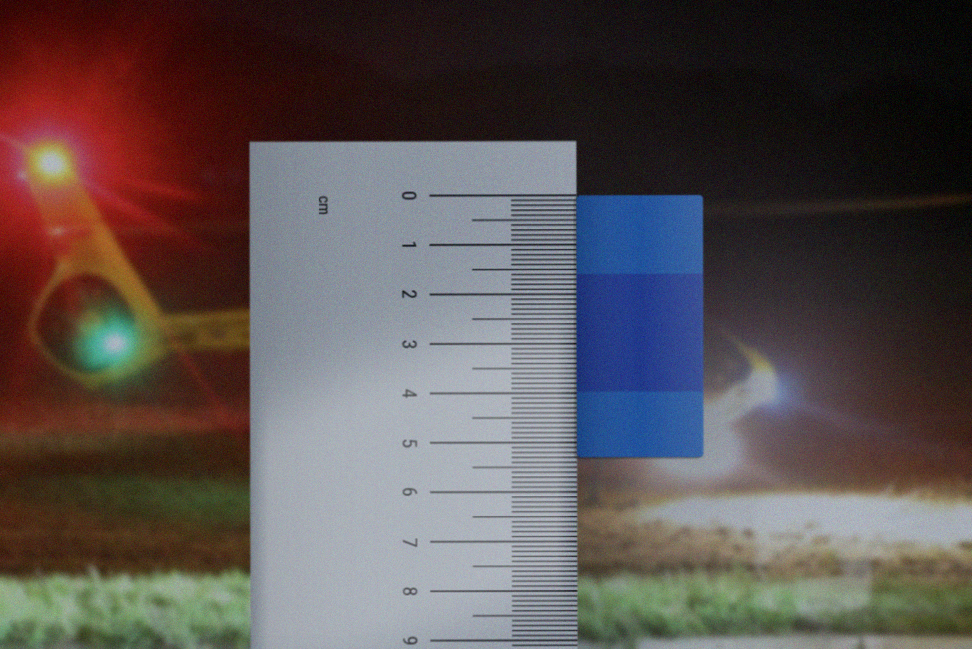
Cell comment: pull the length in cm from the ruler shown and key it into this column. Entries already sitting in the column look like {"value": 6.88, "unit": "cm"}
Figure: {"value": 5.3, "unit": "cm"}
